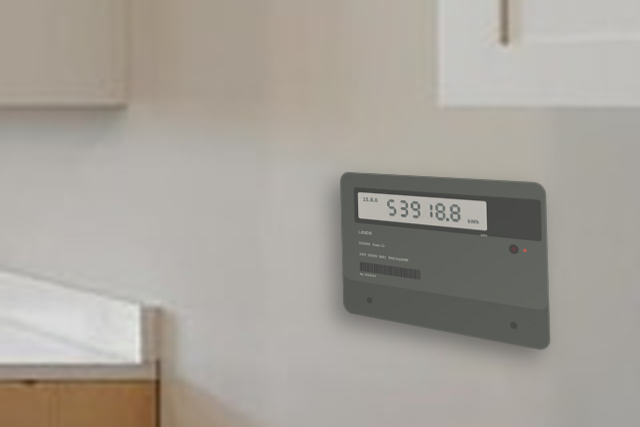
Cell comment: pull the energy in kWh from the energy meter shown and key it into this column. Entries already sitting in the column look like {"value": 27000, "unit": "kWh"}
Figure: {"value": 53918.8, "unit": "kWh"}
